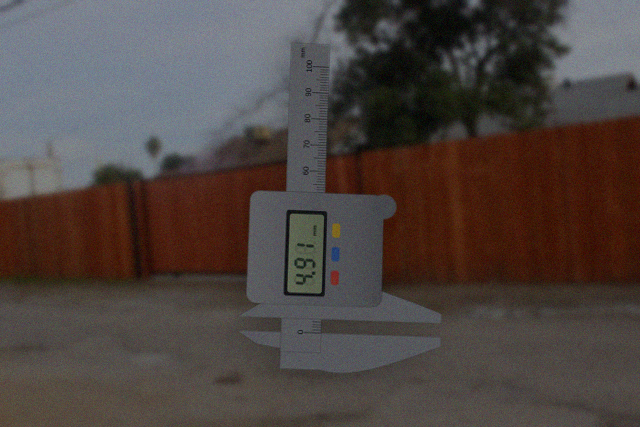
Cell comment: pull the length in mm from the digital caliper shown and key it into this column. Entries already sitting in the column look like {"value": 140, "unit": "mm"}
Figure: {"value": 4.91, "unit": "mm"}
